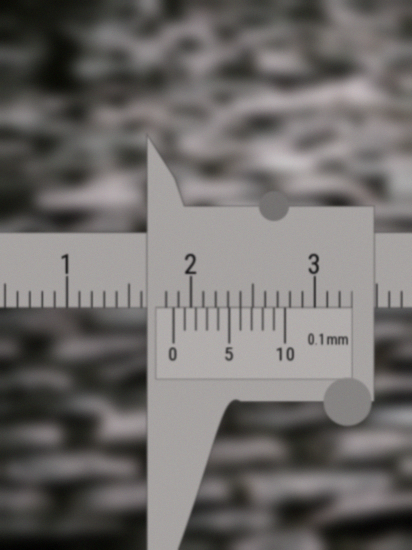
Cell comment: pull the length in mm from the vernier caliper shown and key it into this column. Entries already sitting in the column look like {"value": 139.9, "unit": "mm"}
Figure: {"value": 18.6, "unit": "mm"}
